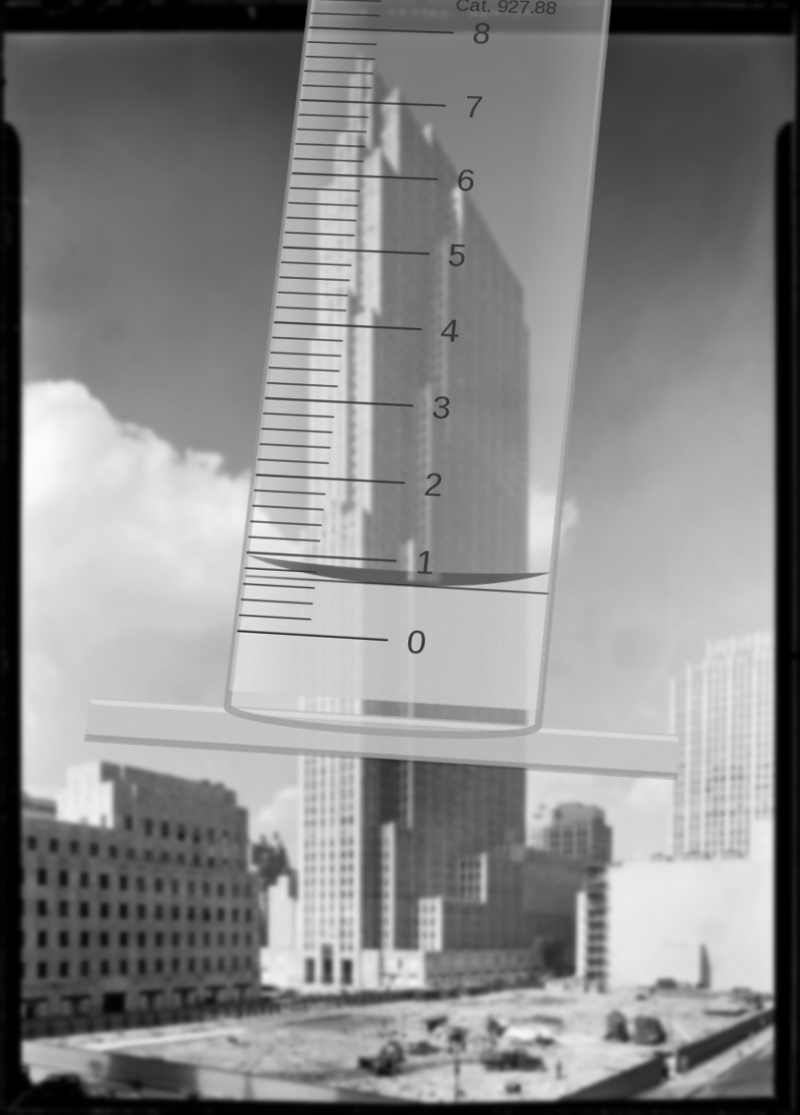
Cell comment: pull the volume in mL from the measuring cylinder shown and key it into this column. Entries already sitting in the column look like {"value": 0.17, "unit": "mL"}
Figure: {"value": 0.7, "unit": "mL"}
